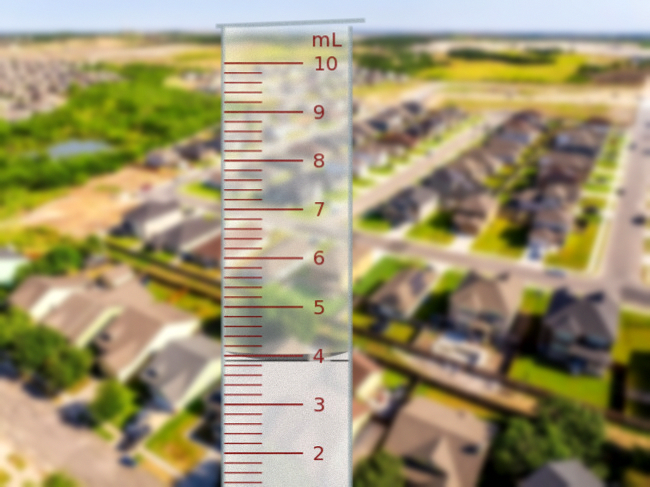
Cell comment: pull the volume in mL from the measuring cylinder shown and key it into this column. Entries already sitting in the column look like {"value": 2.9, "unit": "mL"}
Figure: {"value": 3.9, "unit": "mL"}
